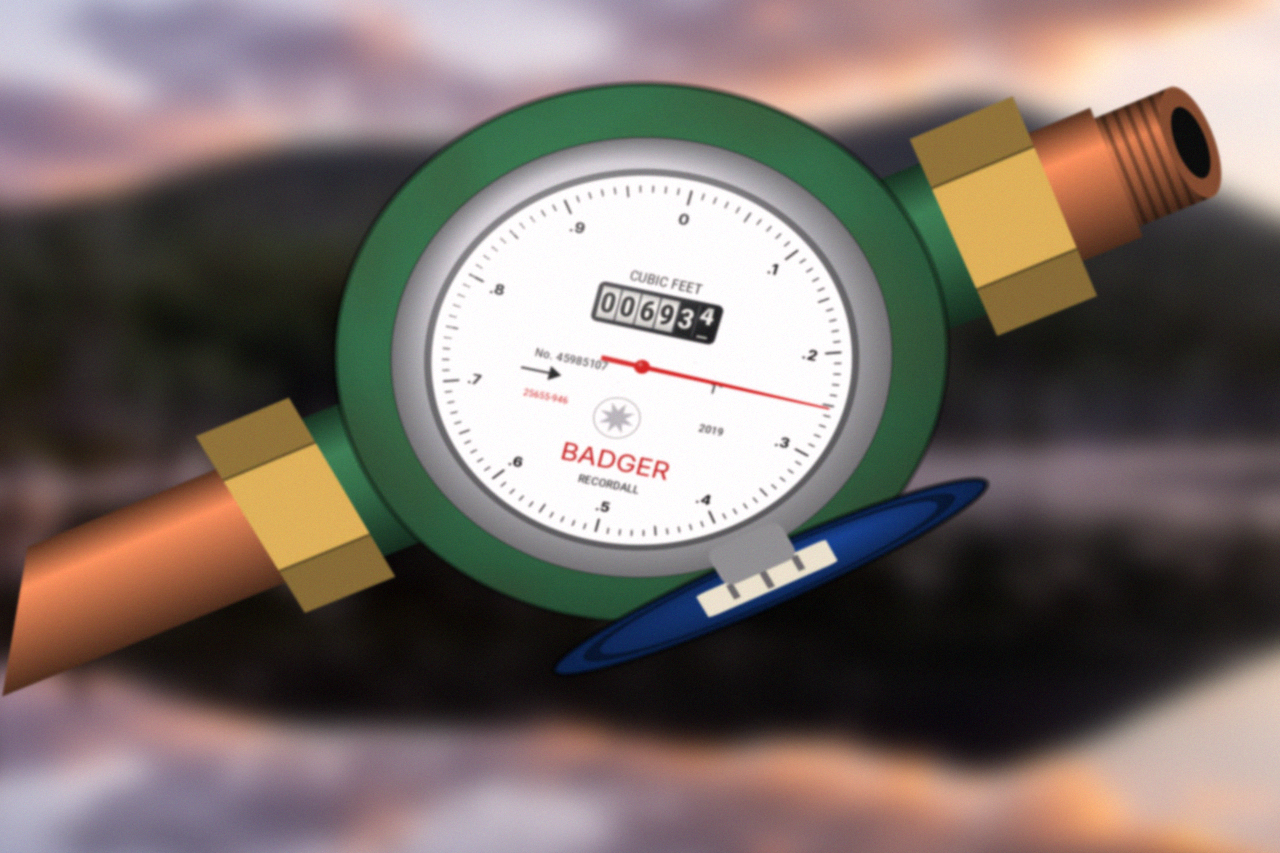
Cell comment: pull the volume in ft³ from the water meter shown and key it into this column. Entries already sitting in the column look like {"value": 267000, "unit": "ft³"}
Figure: {"value": 6934.25, "unit": "ft³"}
